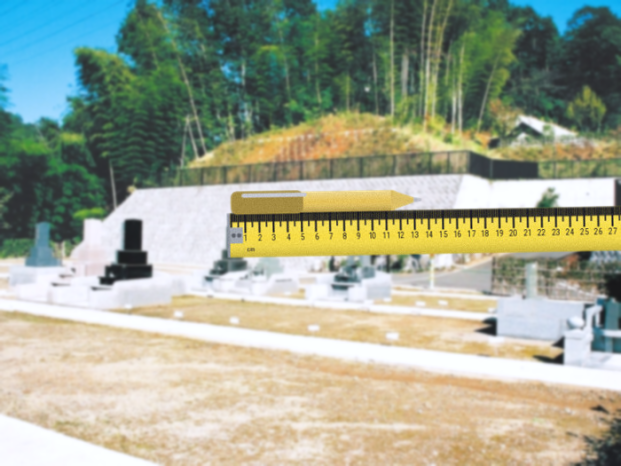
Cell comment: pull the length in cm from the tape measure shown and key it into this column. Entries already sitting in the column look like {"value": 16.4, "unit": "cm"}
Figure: {"value": 13.5, "unit": "cm"}
